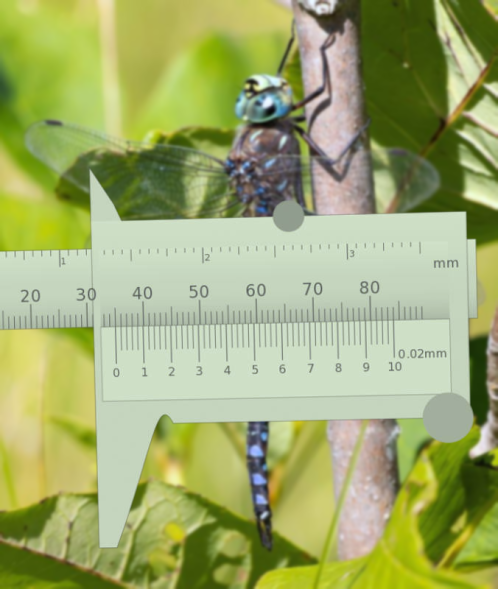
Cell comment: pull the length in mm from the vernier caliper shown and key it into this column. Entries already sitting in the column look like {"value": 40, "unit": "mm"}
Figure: {"value": 35.0, "unit": "mm"}
